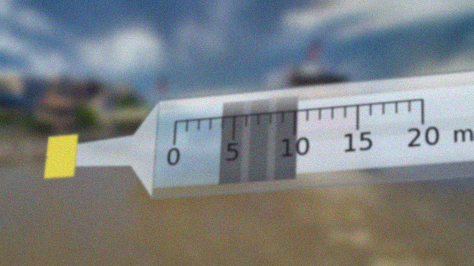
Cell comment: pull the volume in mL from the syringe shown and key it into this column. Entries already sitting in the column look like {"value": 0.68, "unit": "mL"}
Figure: {"value": 4, "unit": "mL"}
